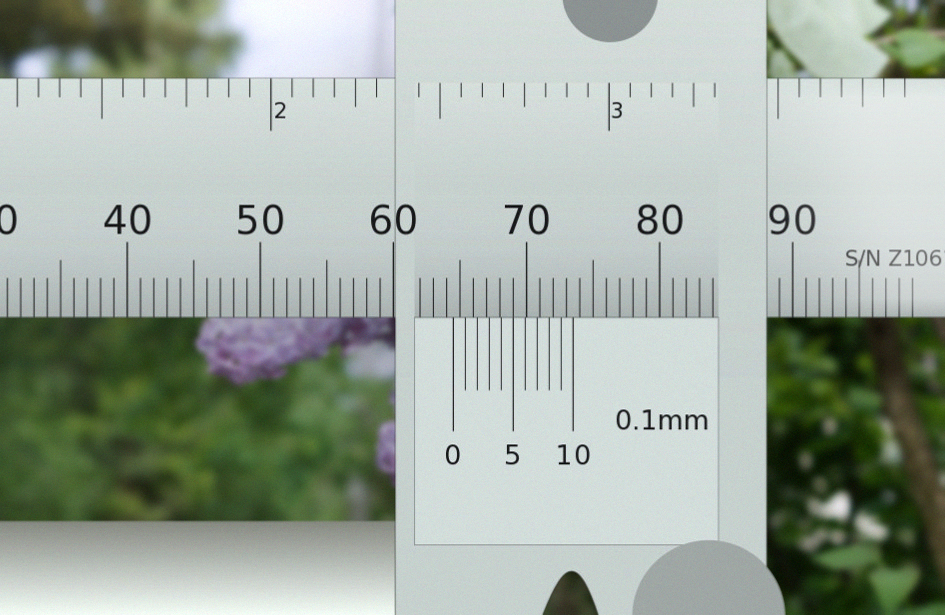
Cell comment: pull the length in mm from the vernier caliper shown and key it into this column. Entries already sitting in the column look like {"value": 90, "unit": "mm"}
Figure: {"value": 64.5, "unit": "mm"}
